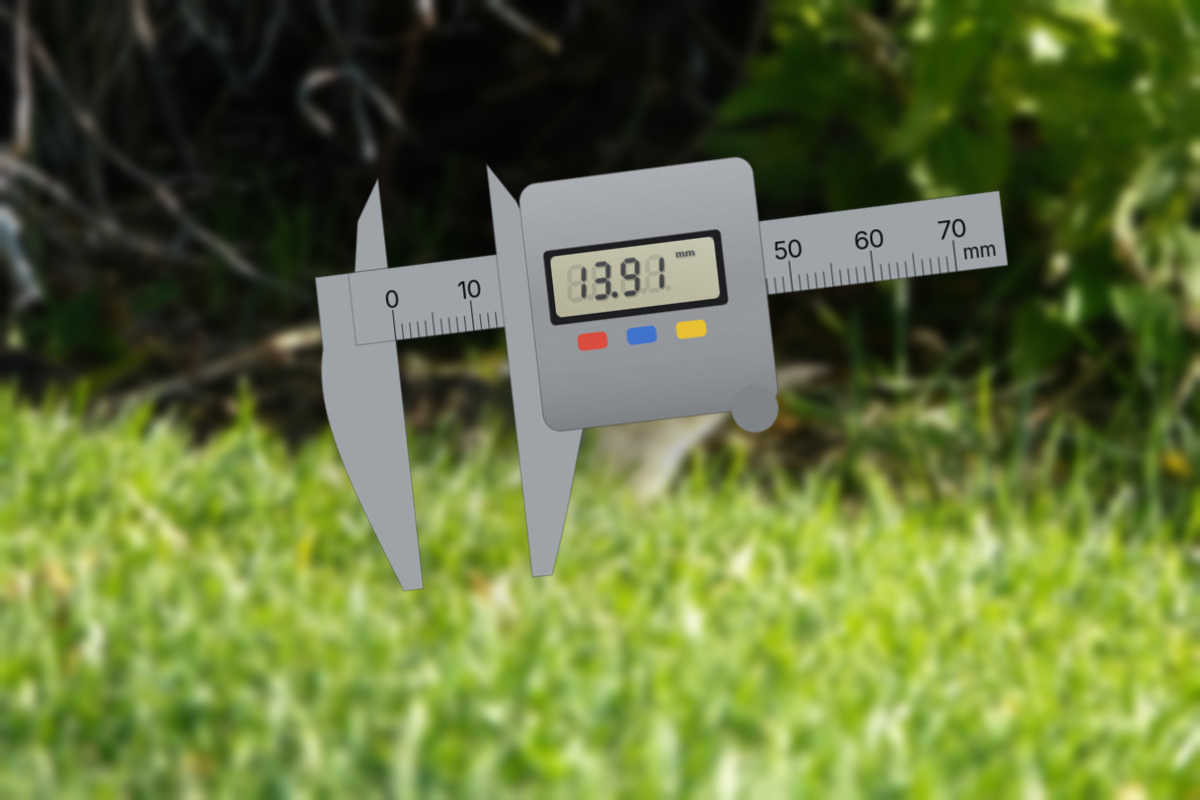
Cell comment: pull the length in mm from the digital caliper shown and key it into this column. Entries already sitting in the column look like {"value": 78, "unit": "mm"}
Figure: {"value": 13.91, "unit": "mm"}
